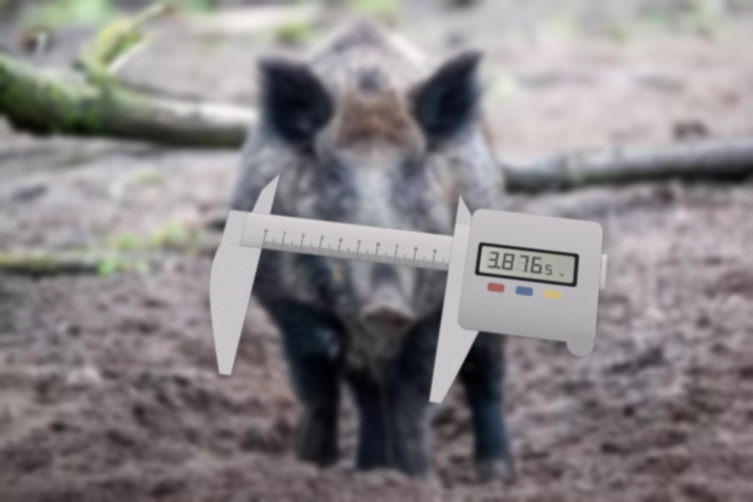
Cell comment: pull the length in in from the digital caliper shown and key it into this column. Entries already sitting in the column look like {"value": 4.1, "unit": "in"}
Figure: {"value": 3.8765, "unit": "in"}
